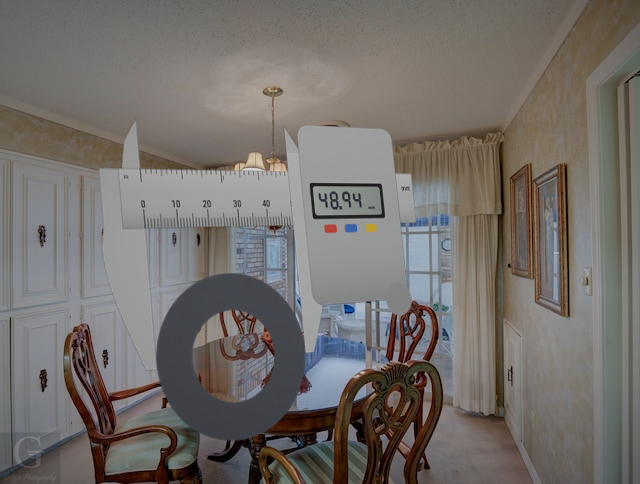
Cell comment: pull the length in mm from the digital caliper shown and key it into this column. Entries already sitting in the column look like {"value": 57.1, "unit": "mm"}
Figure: {"value": 48.94, "unit": "mm"}
